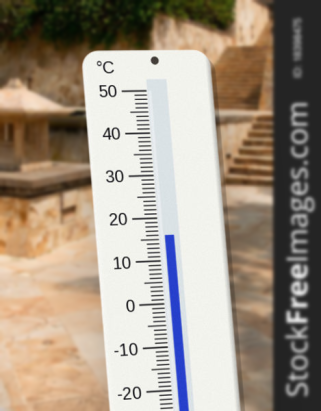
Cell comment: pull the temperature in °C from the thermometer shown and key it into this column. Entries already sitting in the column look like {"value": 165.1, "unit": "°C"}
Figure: {"value": 16, "unit": "°C"}
